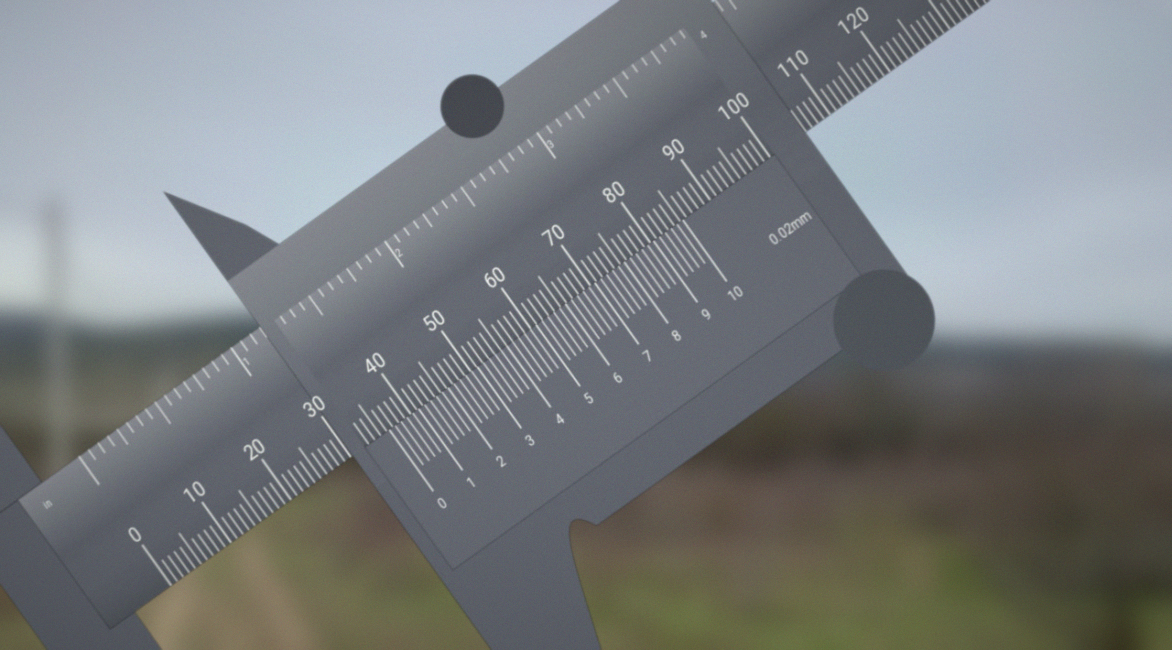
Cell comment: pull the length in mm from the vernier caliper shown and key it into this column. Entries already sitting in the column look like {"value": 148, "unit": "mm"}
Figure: {"value": 36.4, "unit": "mm"}
